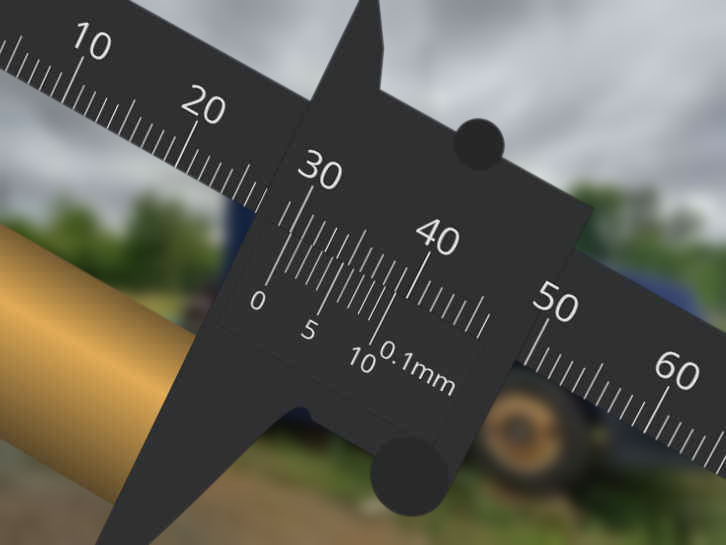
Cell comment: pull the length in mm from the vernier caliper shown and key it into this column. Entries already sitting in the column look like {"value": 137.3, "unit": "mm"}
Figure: {"value": 30.1, "unit": "mm"}
